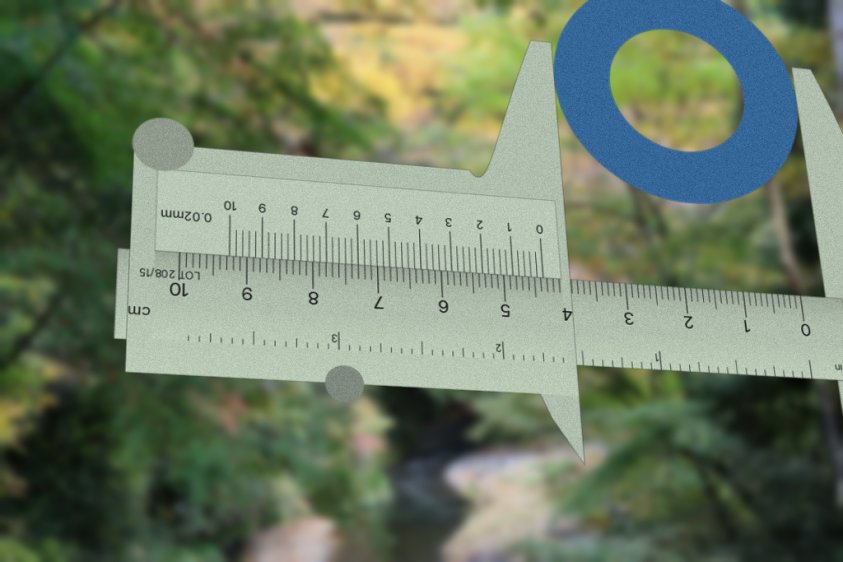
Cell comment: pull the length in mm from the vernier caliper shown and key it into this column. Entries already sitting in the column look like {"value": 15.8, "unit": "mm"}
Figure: {"value": 43.6, "unit": "mm"}
